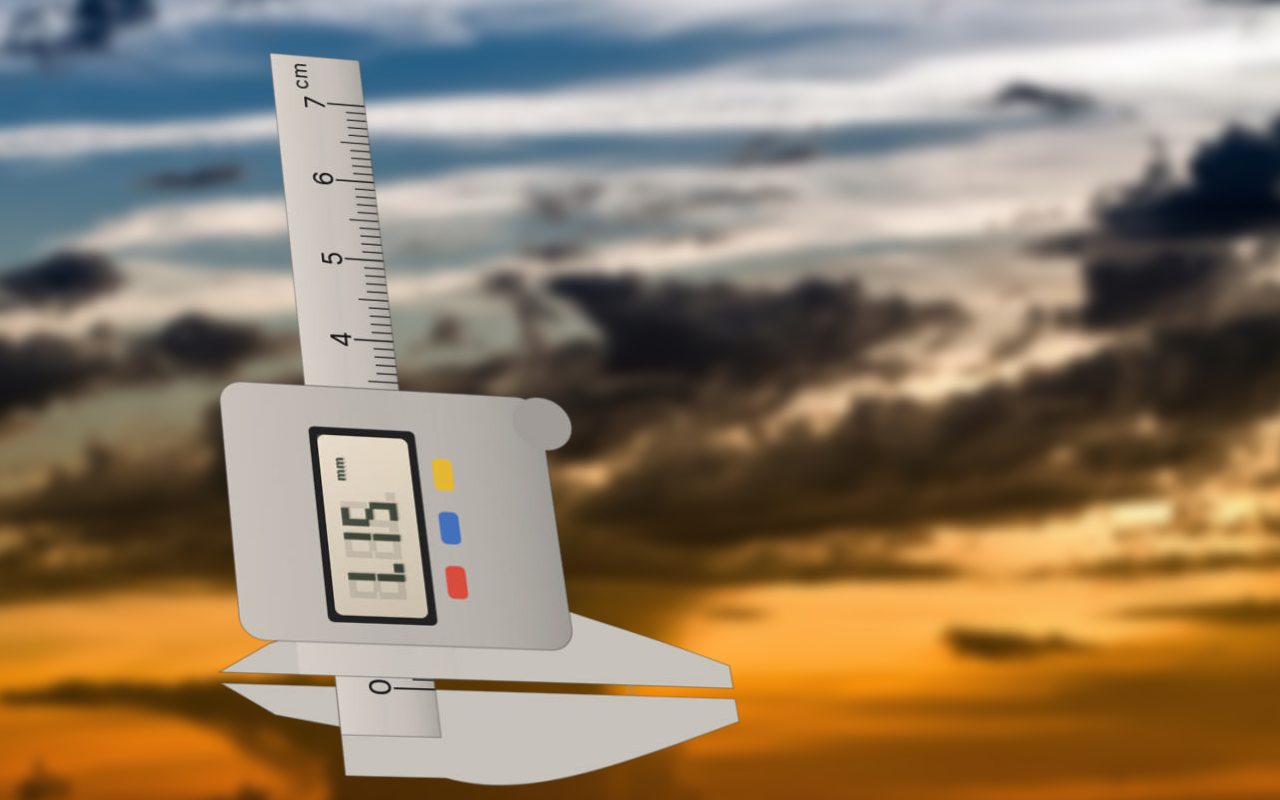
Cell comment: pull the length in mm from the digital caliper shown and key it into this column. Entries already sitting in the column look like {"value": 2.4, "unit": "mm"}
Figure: {"value": 1.15, "unit": "mm"}
